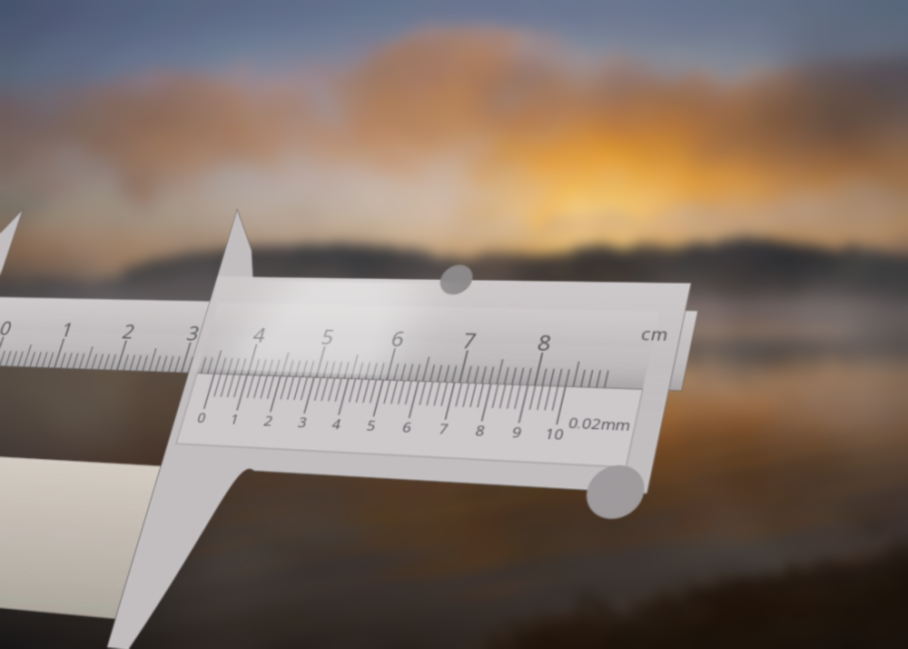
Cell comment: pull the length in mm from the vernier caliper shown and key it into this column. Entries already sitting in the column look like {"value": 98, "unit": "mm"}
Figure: {"value": 35.0, "unit": "mm"}
